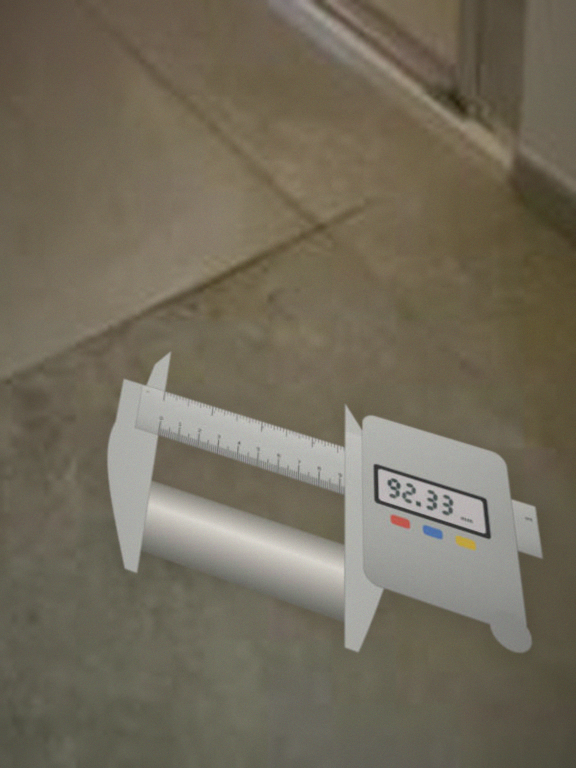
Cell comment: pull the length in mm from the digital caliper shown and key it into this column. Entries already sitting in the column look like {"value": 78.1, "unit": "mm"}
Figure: {"value": 92.33, "unit": "mm"}
